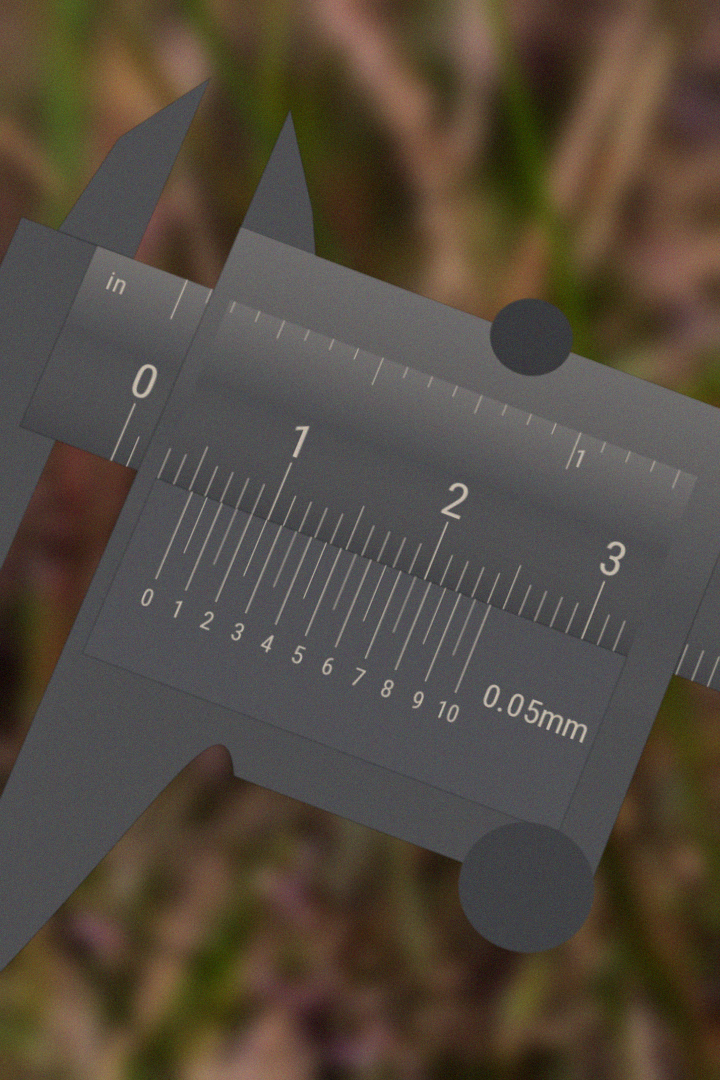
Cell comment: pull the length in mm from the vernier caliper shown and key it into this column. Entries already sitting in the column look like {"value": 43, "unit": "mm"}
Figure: {"value": 5.2, "unit": "mm"}
